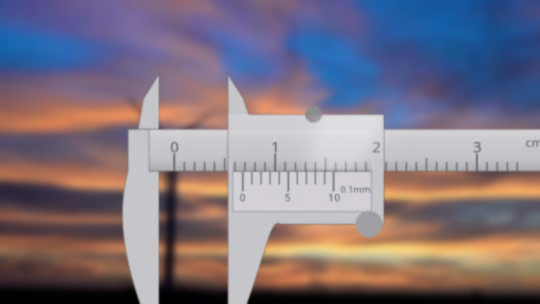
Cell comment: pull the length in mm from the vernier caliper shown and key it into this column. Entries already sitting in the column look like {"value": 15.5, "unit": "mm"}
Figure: {"value": 6.8, "unit": "mm"}
